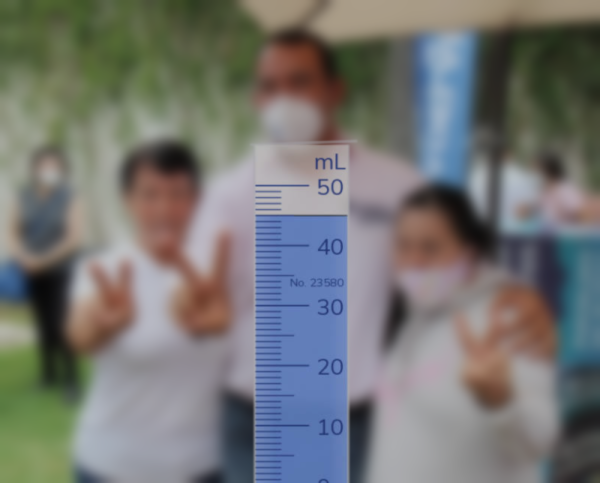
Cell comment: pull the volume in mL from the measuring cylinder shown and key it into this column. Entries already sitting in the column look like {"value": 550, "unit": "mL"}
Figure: {"value": 45, "unit": "mL"}
